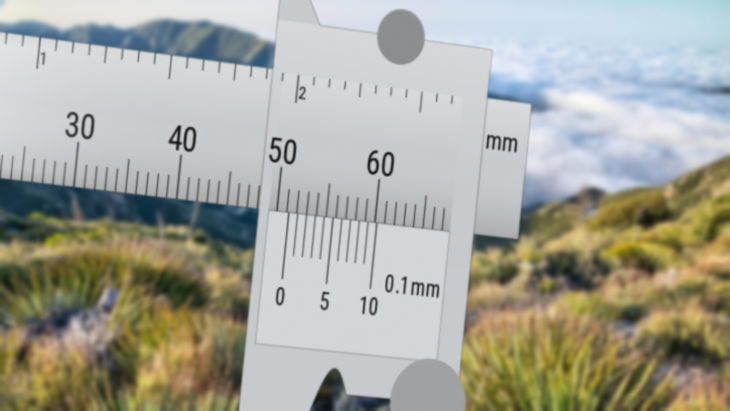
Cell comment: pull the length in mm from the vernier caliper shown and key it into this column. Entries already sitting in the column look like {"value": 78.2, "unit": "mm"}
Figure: {"value": 51.2, "unit": "mm"}
